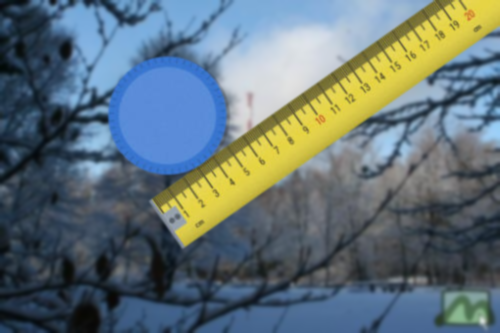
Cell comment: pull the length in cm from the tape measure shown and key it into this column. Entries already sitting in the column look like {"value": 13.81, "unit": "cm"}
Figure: {"value": 6.5, "unit": "cm"}
